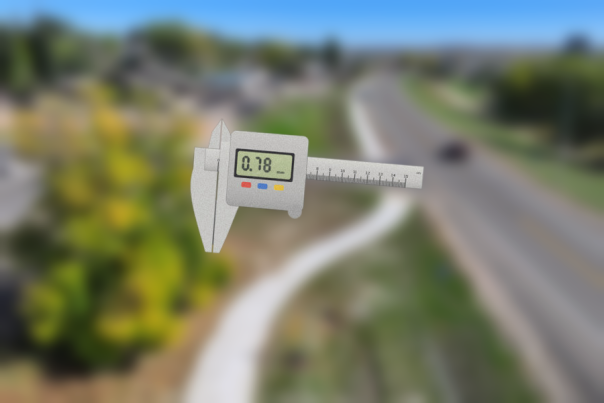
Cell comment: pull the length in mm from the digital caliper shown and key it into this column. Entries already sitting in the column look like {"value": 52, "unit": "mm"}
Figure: {"value": 0.78, "unit": "mm"}
